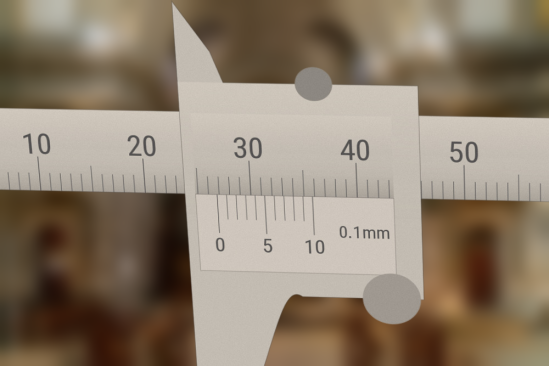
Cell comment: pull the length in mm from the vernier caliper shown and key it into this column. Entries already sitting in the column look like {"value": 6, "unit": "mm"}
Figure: {"value": 26.8, "unit": "mm"}
